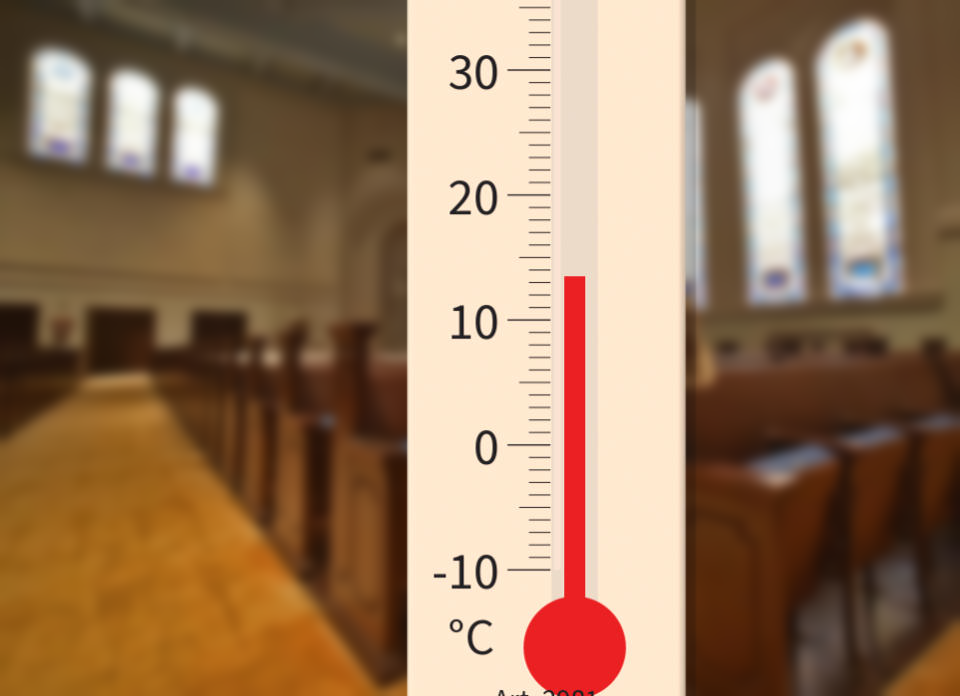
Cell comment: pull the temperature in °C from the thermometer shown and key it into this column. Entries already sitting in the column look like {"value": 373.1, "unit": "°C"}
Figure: {"value": 13.5, "unit": "°C"}
